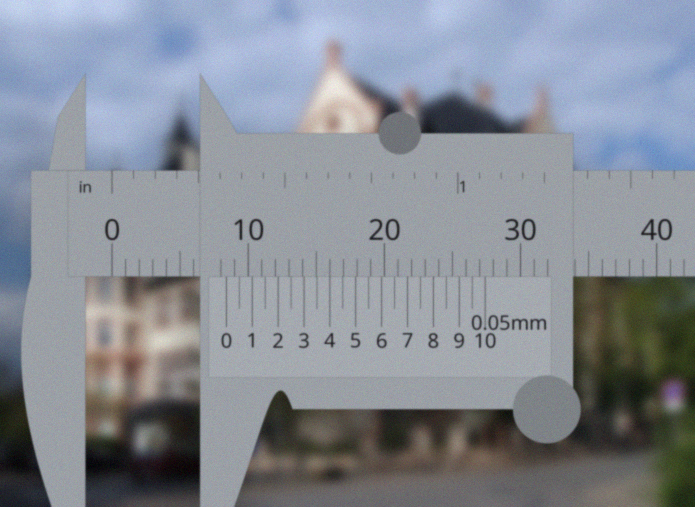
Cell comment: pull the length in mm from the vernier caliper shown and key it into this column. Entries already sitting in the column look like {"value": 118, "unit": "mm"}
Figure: {"value": 8.4, "unit": "mm"}
